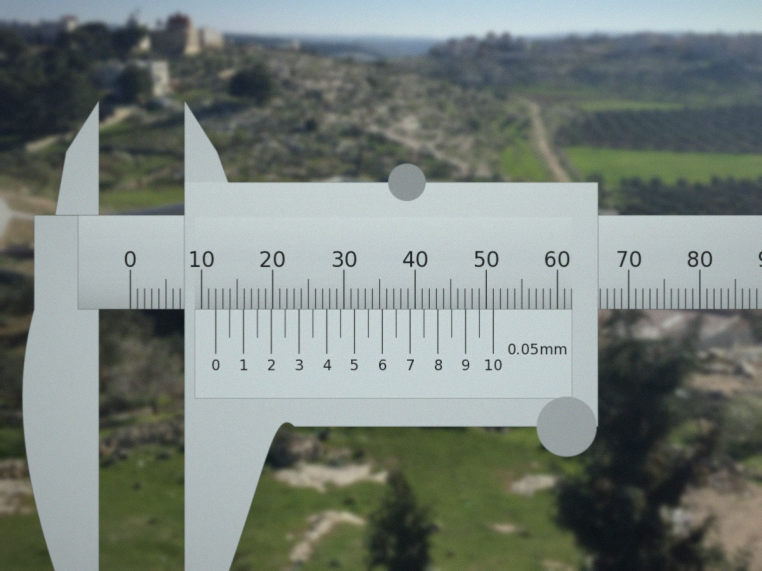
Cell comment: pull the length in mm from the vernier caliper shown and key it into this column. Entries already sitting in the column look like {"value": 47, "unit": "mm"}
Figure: {"value": 12.0, "unit": "mm"}
